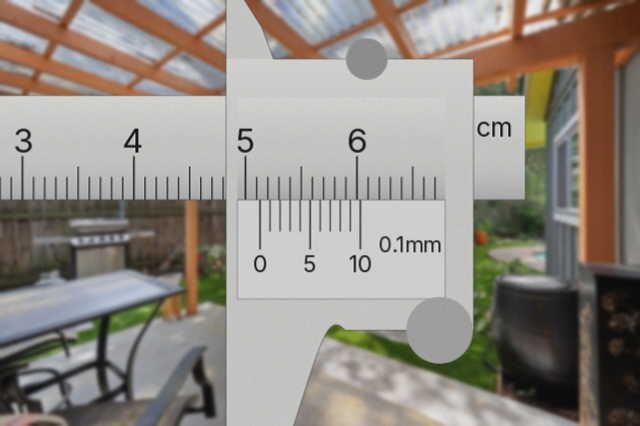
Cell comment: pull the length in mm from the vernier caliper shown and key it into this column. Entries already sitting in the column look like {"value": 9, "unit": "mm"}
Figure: {"value": 51.3, "unit": "mm"}
